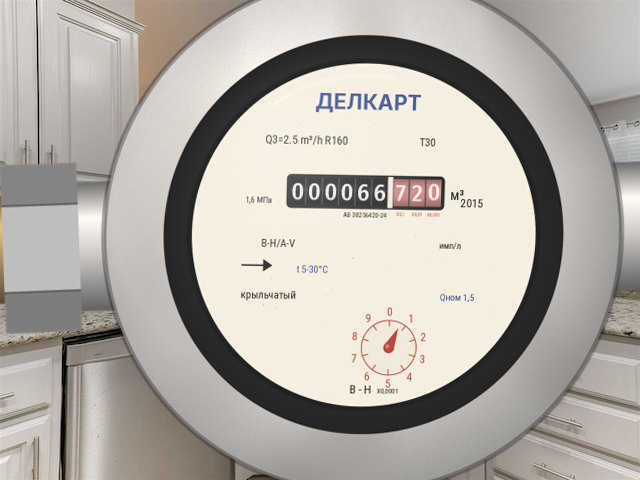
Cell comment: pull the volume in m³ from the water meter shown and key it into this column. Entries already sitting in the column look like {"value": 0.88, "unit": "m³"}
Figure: {"value": 66.7200, "unit": "m³"}
